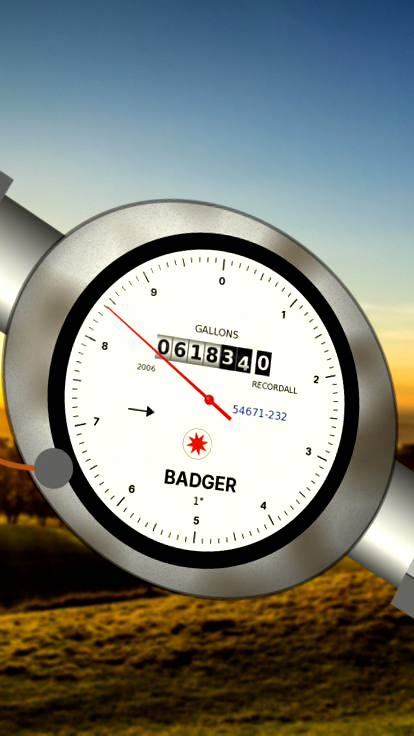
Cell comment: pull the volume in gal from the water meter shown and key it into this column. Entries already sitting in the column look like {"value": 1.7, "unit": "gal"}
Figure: {"value": 618338.4, "unit": "gal"}
